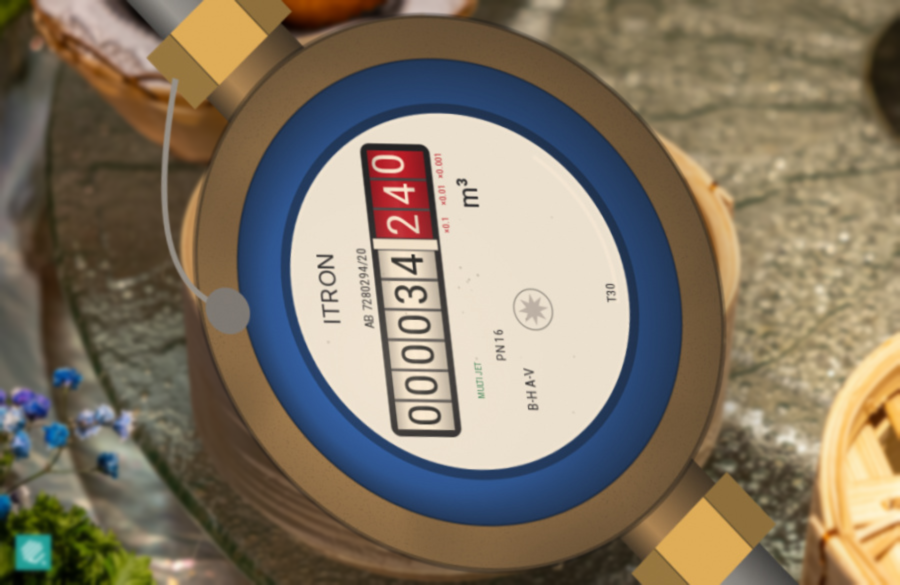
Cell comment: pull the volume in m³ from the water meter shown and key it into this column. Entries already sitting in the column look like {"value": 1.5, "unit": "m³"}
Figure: {"value": 34.240, "unit": "m³"}
